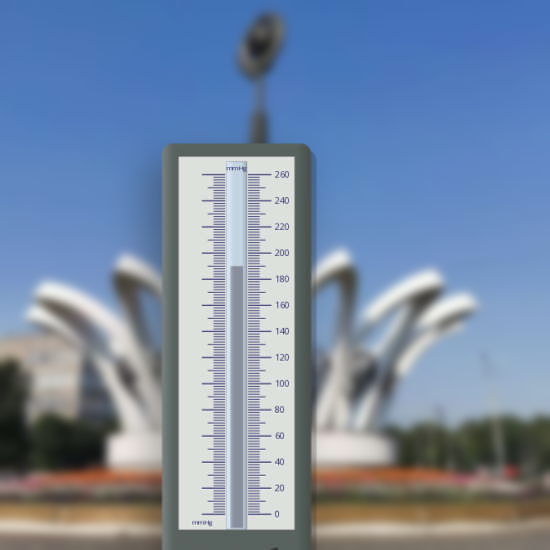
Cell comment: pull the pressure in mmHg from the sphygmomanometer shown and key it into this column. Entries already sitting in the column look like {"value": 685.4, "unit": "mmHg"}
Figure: {"value": 190, "unit": "mmHg"}
